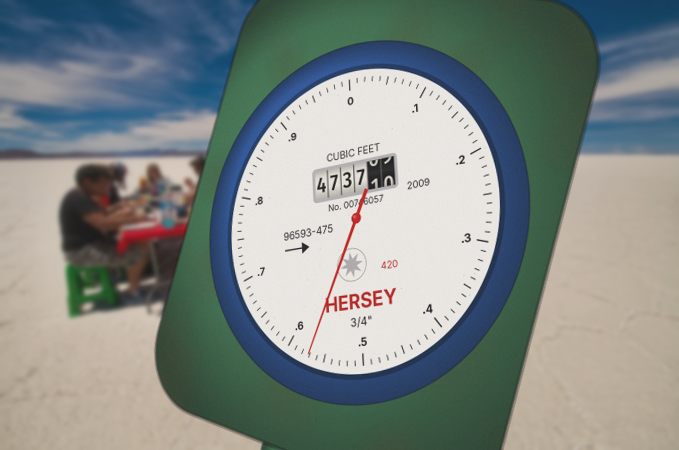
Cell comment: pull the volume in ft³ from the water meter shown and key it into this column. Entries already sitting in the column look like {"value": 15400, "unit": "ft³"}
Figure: {"value": 473709.57, "unit": "ft³"}
